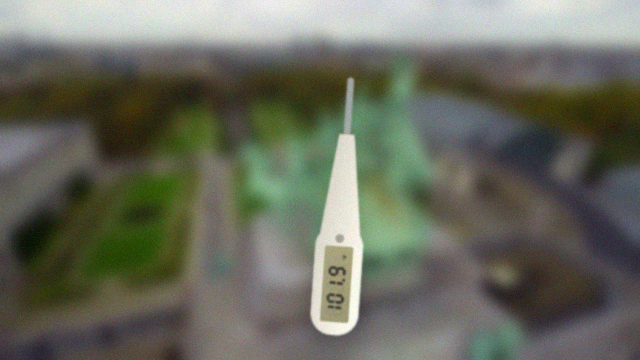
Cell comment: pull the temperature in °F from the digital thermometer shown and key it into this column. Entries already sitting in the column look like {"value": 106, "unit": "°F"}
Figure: {"value": 101.9, "unit": "°F"}
